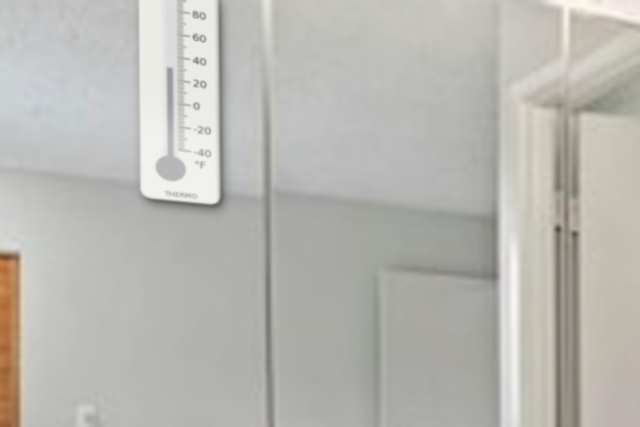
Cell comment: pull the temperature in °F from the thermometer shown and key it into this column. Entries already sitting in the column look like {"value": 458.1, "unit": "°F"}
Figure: {"value": 30, "unit": "°F"}
